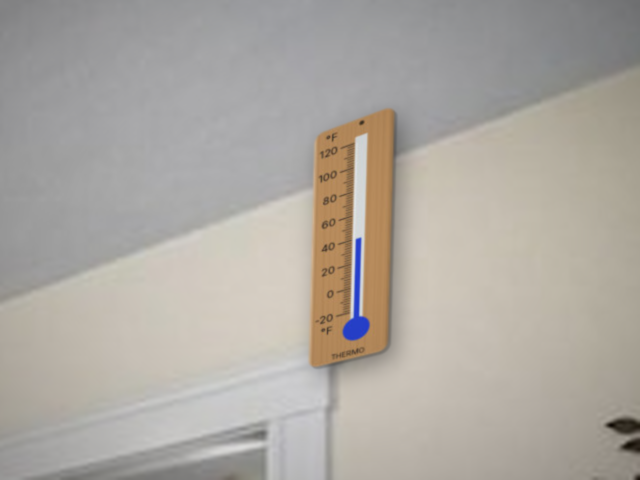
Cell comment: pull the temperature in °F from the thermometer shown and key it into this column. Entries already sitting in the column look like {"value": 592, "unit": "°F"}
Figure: {"value": 40, "unit": "°F"}
